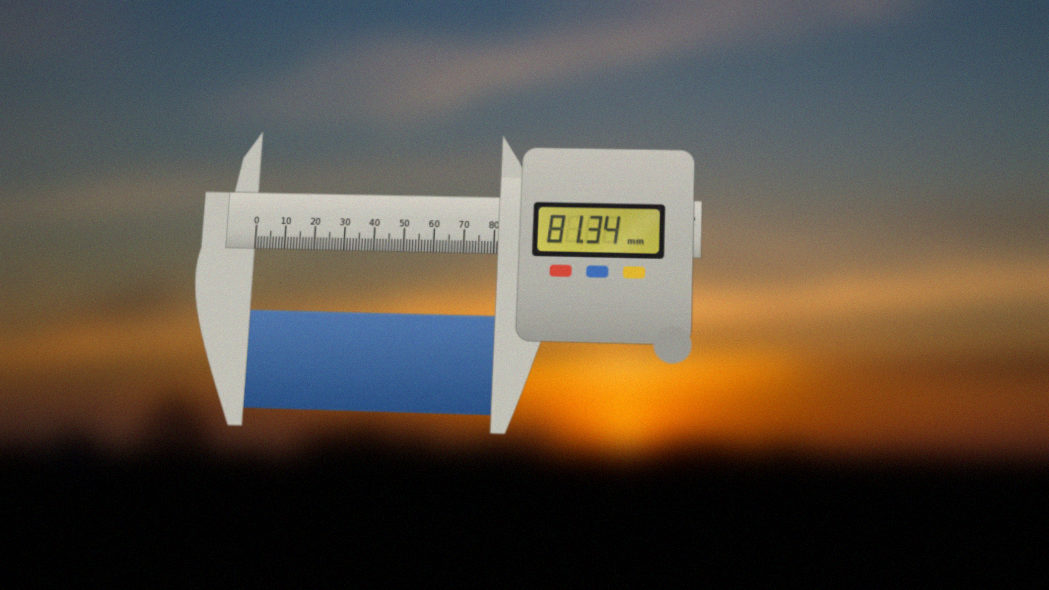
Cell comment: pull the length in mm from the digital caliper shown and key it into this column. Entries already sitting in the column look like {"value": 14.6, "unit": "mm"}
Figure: {"value": 81.34, "unit": "mm"}
